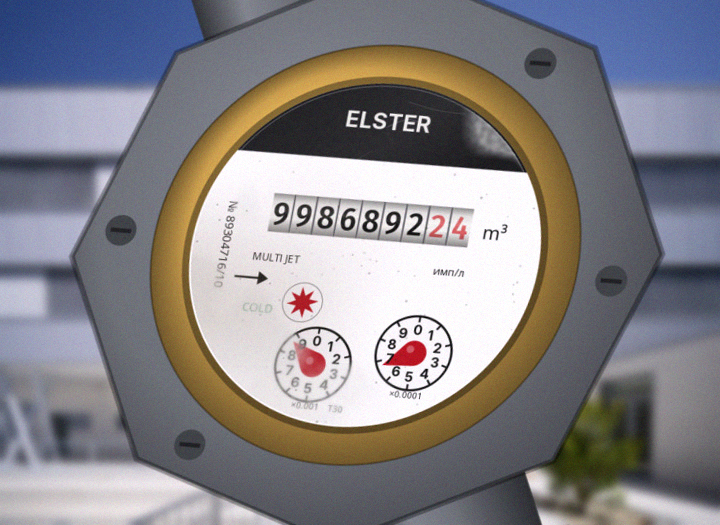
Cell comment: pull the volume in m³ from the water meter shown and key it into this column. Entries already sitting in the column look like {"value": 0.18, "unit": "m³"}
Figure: {"value": 9986892.2486, "unit": "m³"}
